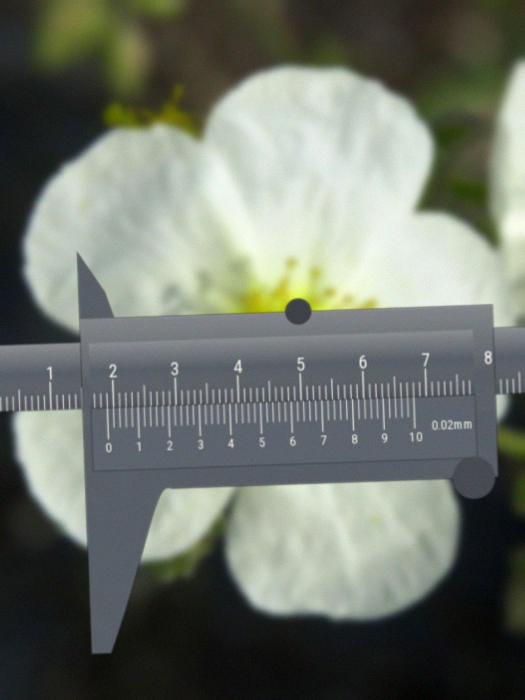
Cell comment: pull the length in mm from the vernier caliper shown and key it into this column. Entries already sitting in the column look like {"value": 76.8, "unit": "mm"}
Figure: {"value": 19.0, "unit": "mm"}
